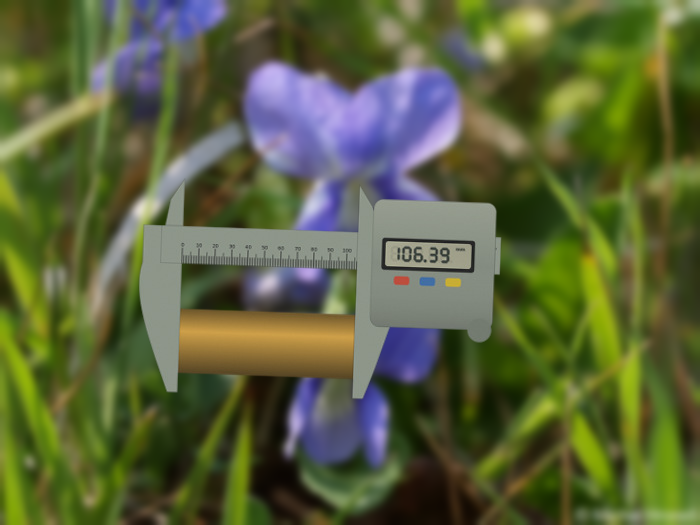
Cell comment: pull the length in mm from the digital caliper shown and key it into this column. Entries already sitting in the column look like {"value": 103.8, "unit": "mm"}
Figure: {"value": 106.39, "unit": "mm"}
